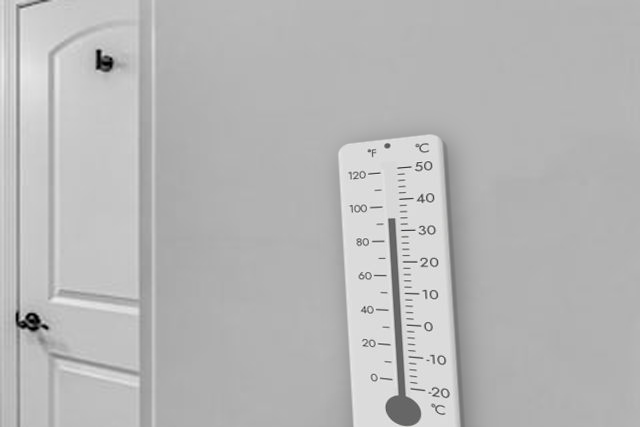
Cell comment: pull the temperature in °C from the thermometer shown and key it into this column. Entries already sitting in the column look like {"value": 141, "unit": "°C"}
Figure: {"value": 34, "unit": "°C"}
